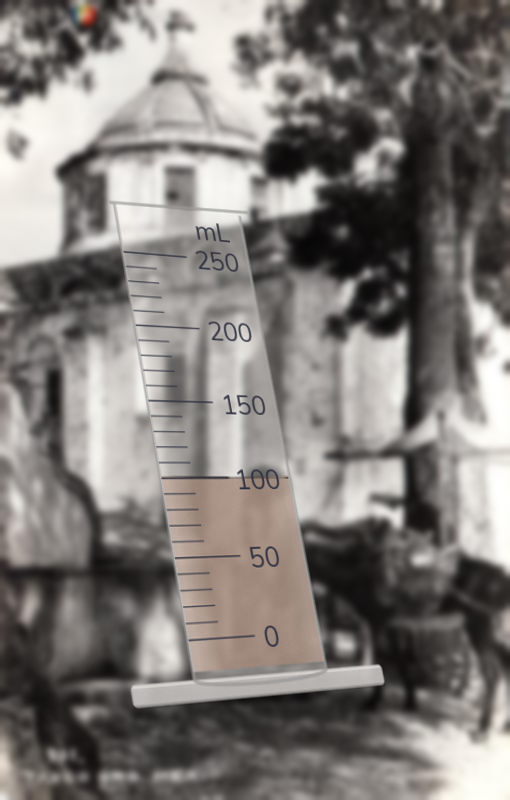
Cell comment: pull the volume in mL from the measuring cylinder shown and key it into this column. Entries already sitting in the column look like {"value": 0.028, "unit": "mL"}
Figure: {"value": 100, "unit": "mL"}
